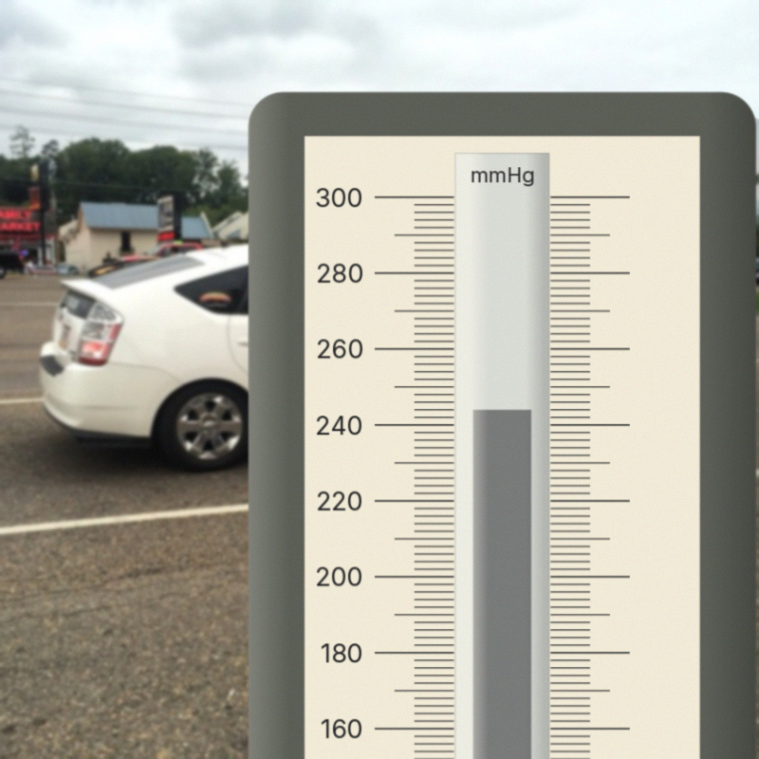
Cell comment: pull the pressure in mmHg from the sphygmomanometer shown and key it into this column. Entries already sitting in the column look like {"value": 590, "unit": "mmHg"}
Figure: {"value": 244, "unit": "mmHg"}
